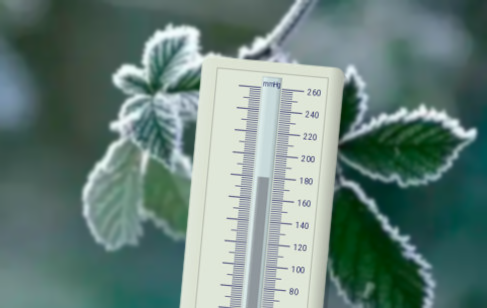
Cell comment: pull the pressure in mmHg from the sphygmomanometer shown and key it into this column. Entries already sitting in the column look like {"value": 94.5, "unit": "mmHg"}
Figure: {"value": 180, "unit": "mmHg"}
